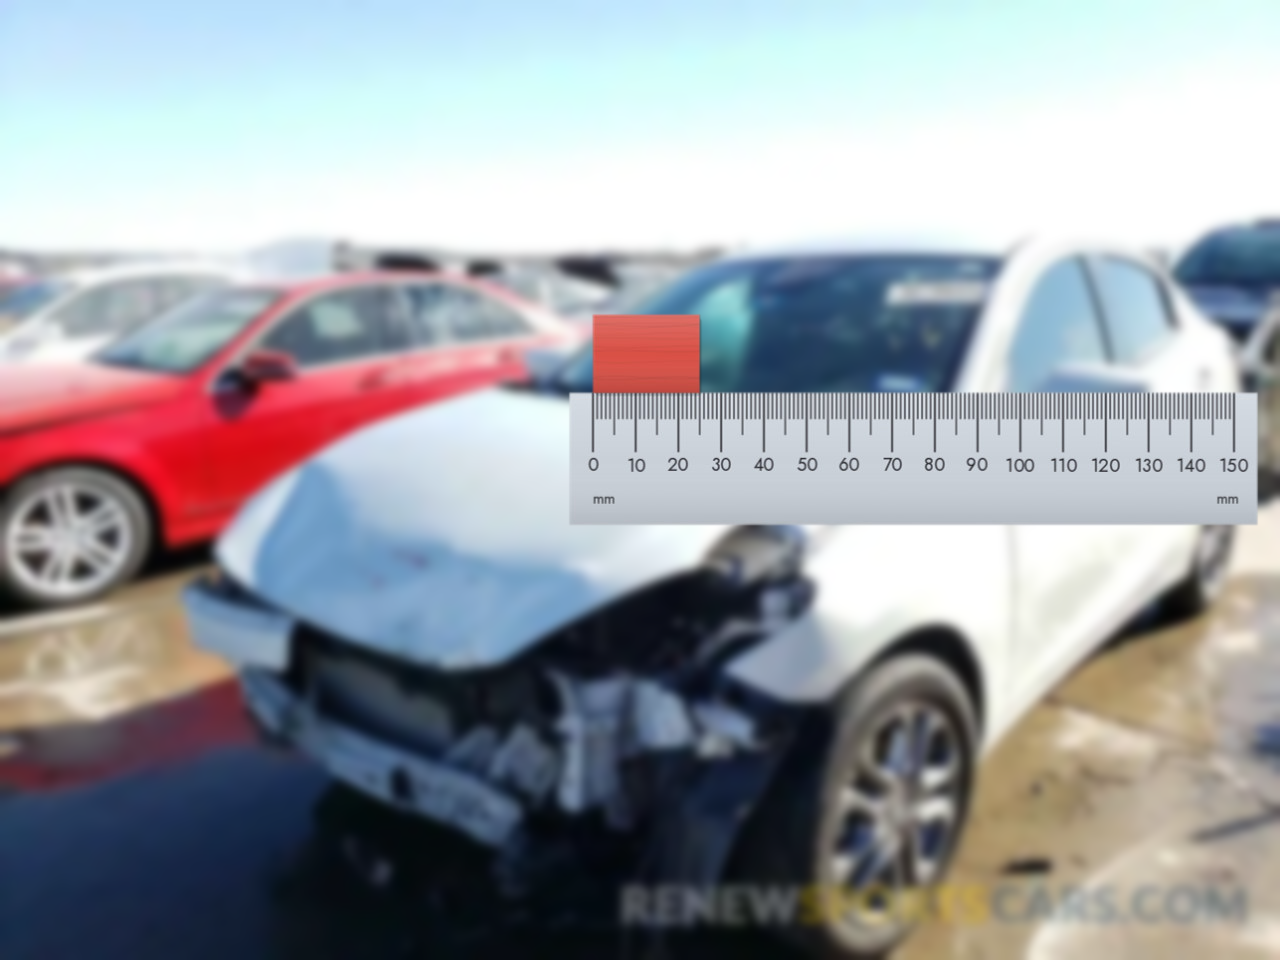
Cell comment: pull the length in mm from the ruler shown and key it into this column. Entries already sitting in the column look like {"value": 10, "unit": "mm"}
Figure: {"value": 25, "unit": "mm"}
